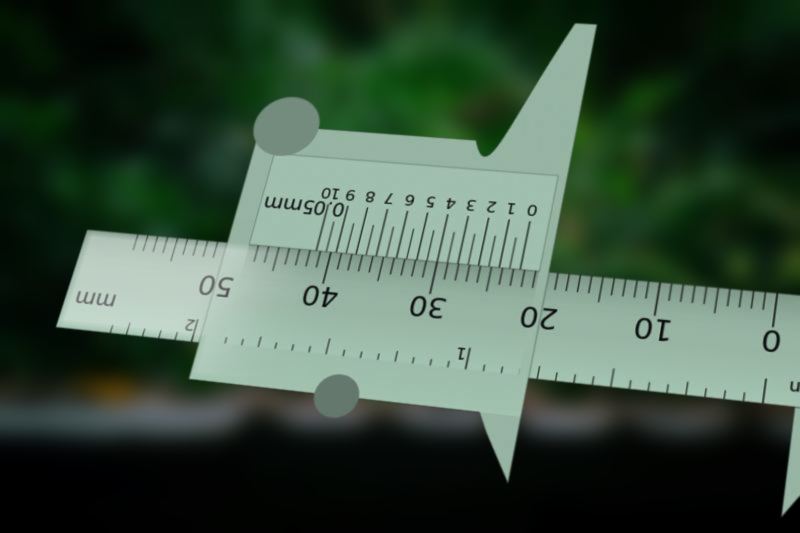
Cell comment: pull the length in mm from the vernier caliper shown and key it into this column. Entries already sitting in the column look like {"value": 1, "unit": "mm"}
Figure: {"value": 22.4, "unit": "mm"}
